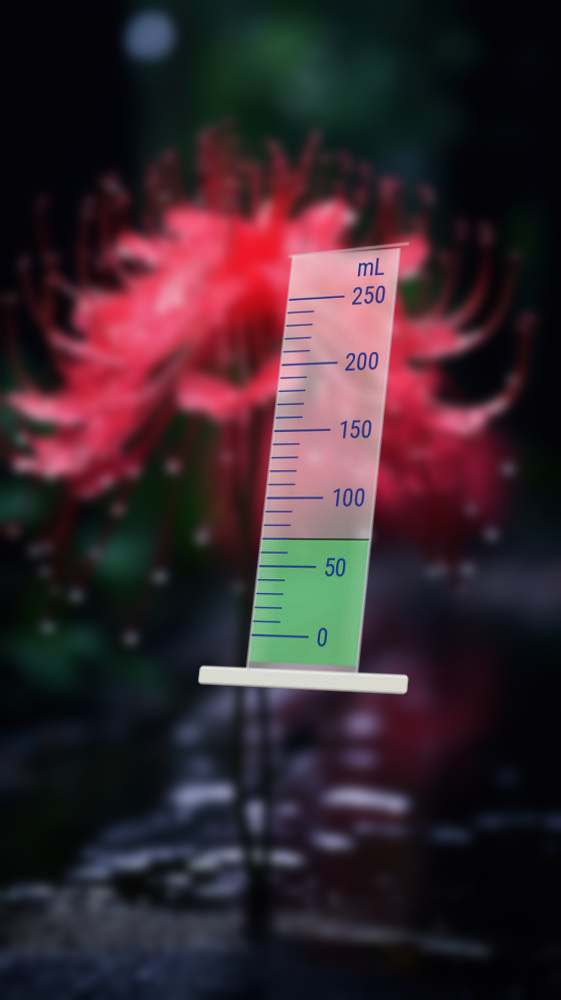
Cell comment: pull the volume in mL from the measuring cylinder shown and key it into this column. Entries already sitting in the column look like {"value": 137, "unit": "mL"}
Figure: {"value": 70, "unit": "mL"}
